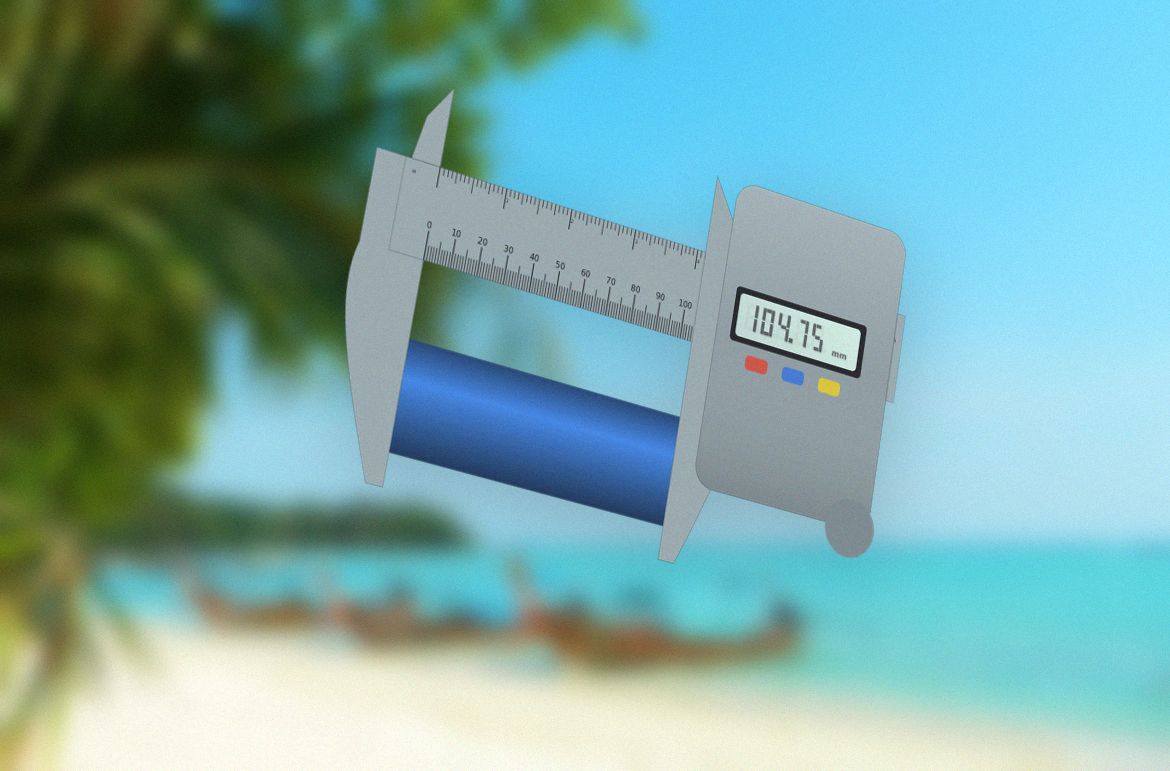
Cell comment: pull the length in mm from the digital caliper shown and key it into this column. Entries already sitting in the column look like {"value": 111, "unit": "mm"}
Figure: {"value": 104.75, "unit": "mm"}
